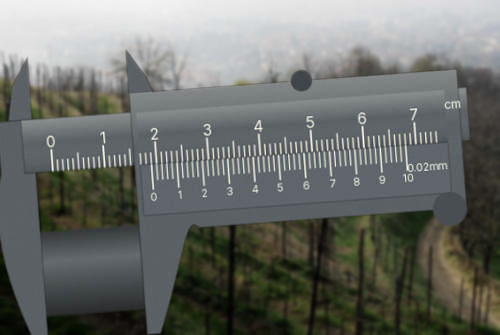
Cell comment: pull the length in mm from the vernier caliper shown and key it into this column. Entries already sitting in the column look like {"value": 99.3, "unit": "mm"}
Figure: {"value": 19.0, "unit": "mm"}
